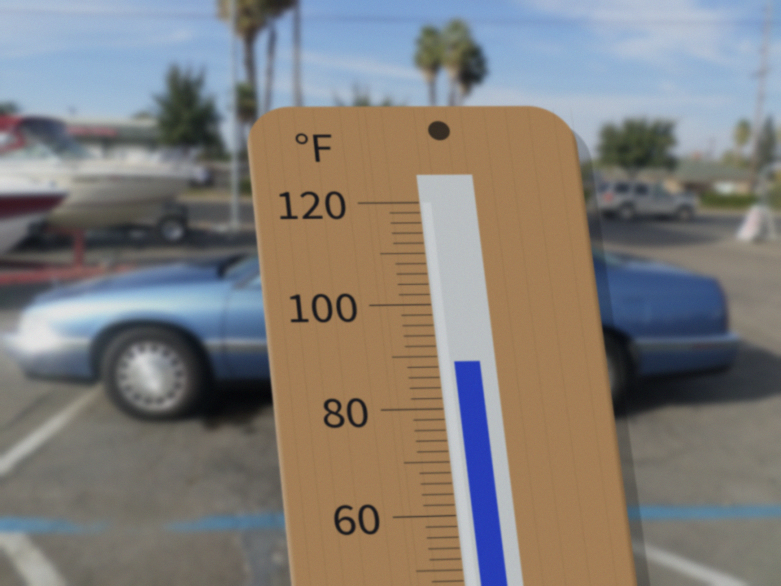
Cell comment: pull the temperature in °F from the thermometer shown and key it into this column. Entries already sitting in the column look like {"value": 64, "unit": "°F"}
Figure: {"value": 89, "unit": "°F"}
